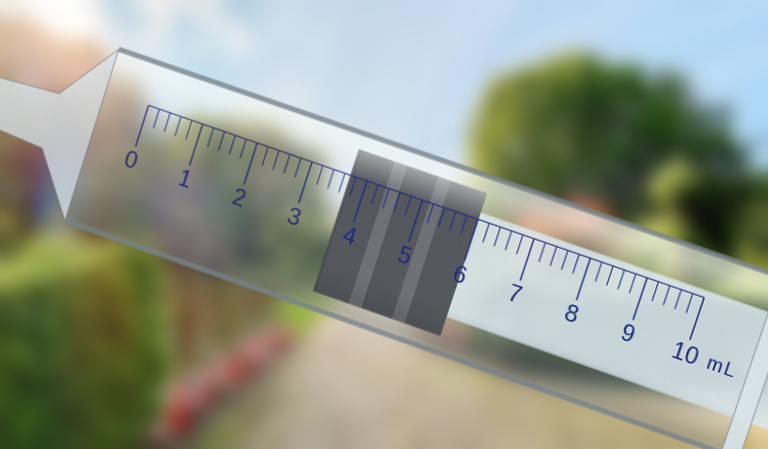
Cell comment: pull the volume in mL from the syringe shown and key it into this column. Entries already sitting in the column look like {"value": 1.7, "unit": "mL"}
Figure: {"value": 3.7, "unit": "mL"}
